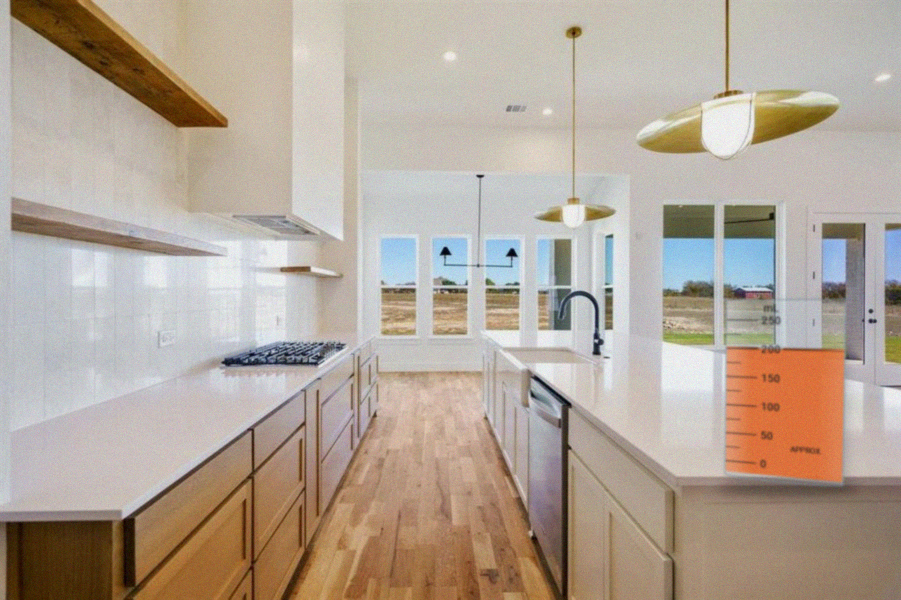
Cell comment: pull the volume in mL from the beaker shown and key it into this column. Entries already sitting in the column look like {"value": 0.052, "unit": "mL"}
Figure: {"value": 200, "unit": "mL"}
